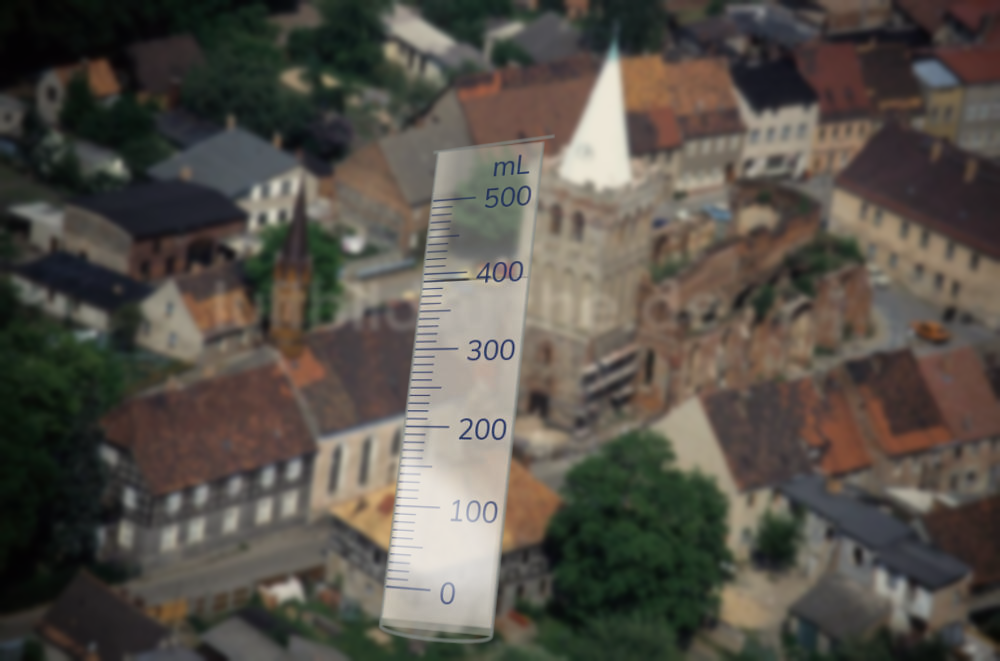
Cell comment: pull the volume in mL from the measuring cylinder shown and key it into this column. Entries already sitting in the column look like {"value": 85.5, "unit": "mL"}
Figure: {"value": 390, "unit": "mL"}
